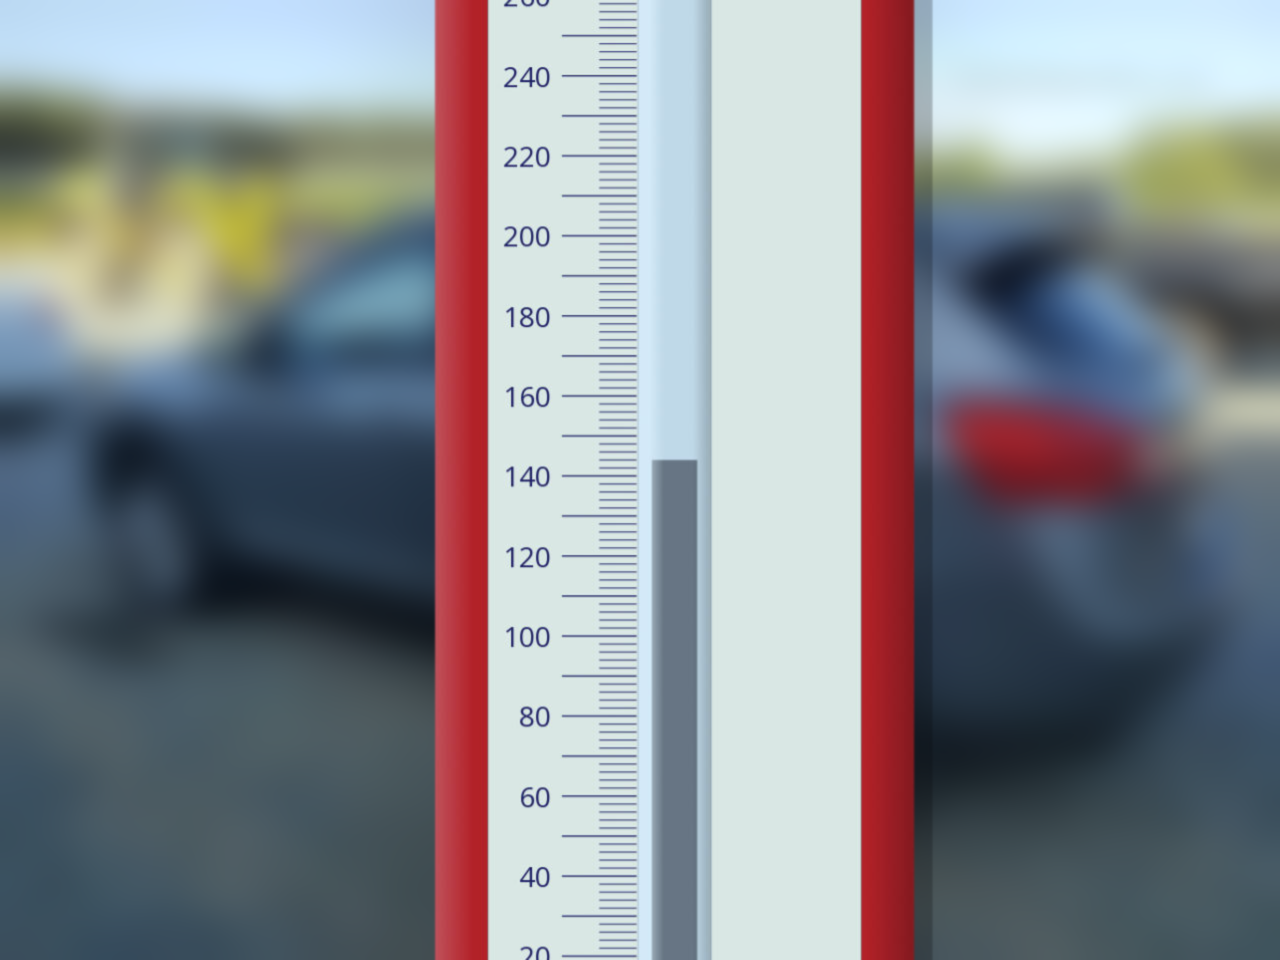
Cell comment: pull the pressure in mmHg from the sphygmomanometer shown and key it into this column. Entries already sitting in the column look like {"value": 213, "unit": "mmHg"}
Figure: {"value": 144, "unit": "mmHg"}
